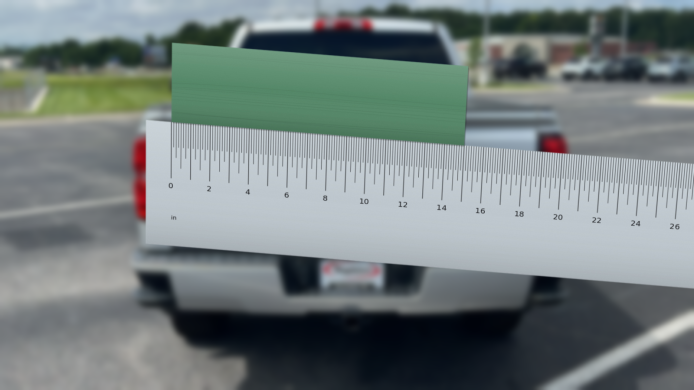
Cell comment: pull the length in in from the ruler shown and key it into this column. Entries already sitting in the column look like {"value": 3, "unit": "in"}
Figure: {"value": 15, "unit": "in"}
